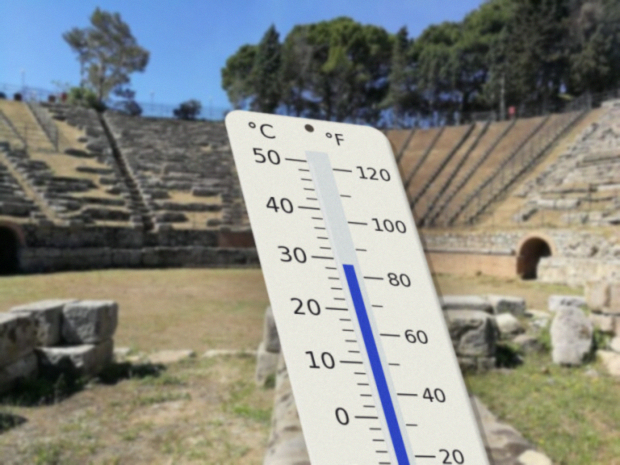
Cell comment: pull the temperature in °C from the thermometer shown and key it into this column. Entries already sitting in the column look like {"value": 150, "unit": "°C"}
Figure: {"value": 29, "unit": "°C"}
